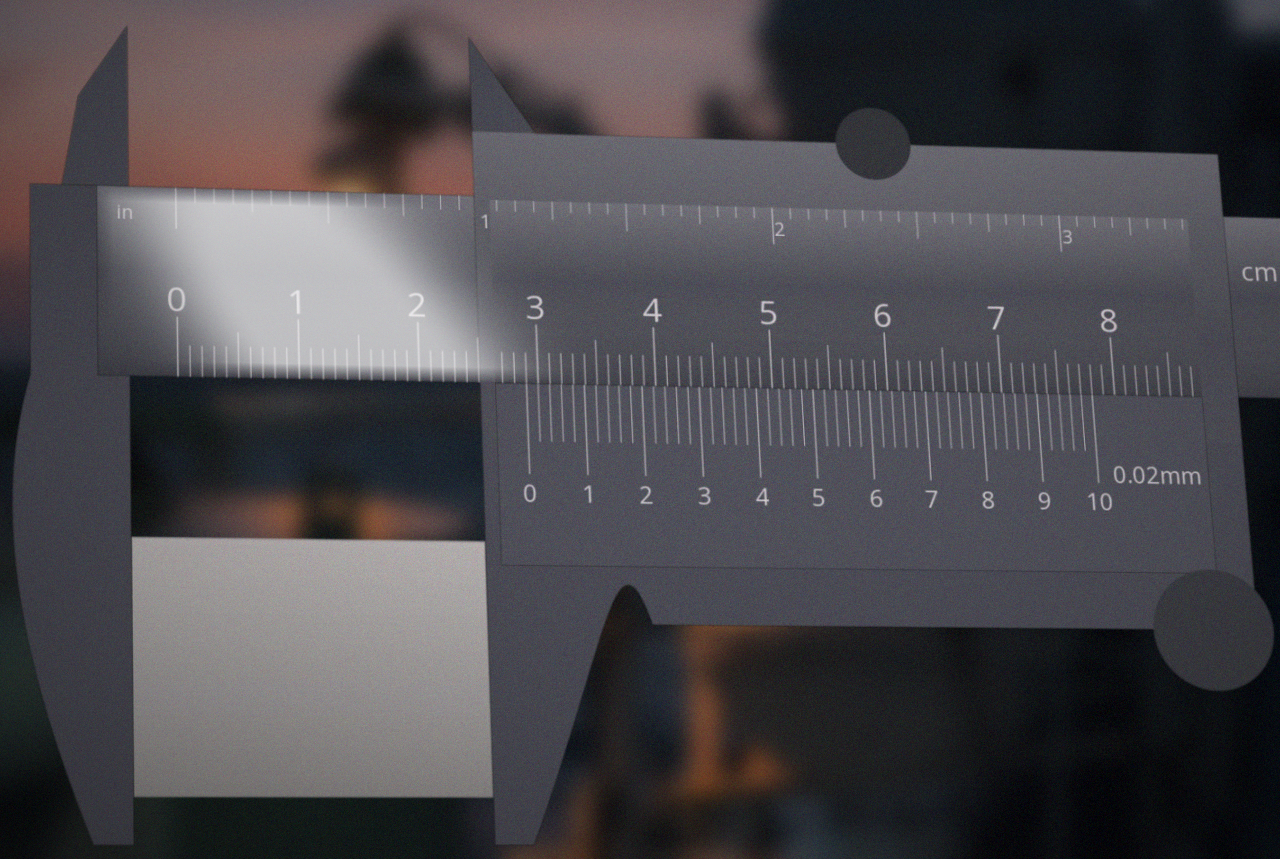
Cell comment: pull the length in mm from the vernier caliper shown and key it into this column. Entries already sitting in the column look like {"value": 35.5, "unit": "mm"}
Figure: {"value": 29.0, "unit": "mm"}
